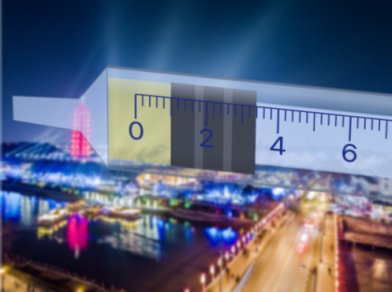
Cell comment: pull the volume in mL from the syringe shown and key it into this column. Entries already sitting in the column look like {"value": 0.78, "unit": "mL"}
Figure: {"value": 1, "unit": "mL"}
